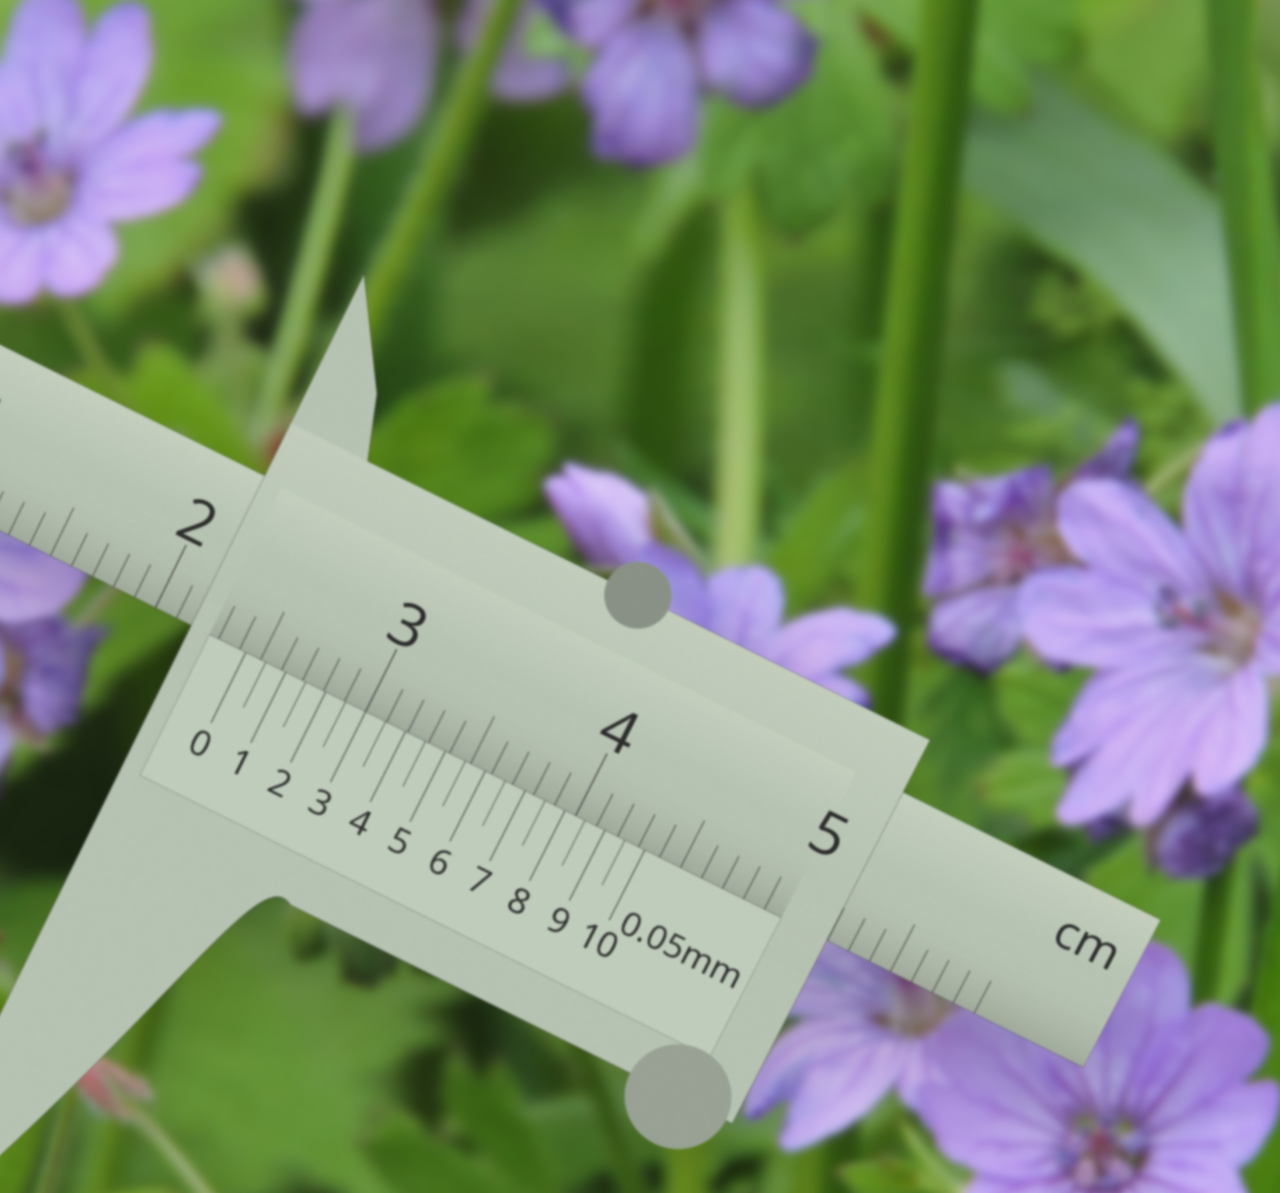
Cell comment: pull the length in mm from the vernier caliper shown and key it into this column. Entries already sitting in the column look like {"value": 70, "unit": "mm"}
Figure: {"value": 24.3, "unit": "mm"}
